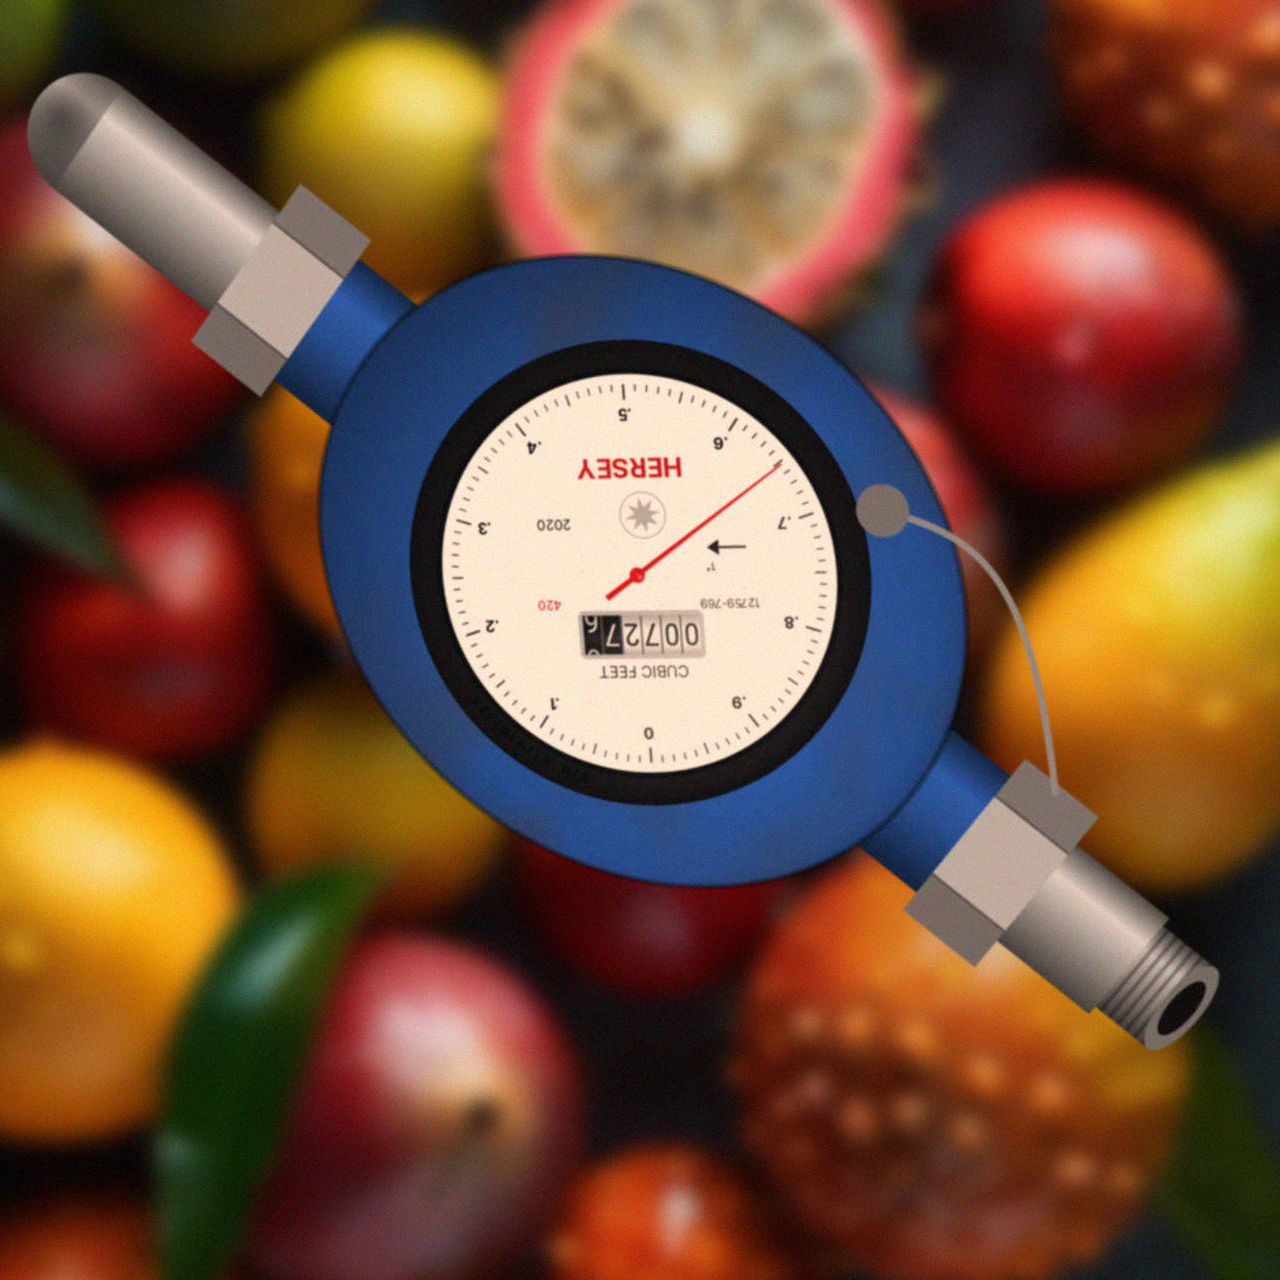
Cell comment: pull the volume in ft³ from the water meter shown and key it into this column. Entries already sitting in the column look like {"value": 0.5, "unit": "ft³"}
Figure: {"value": 7275.65, "unit": "ft³"}
